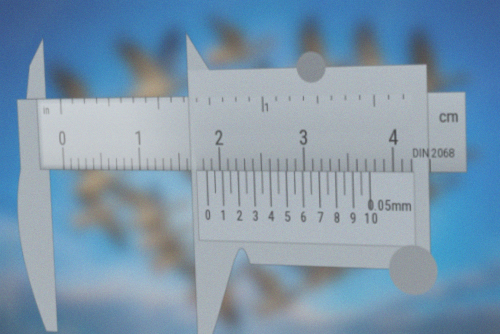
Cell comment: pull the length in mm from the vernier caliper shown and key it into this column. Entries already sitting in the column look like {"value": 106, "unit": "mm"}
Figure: {"value": 18.4, "unit": "mm"}
